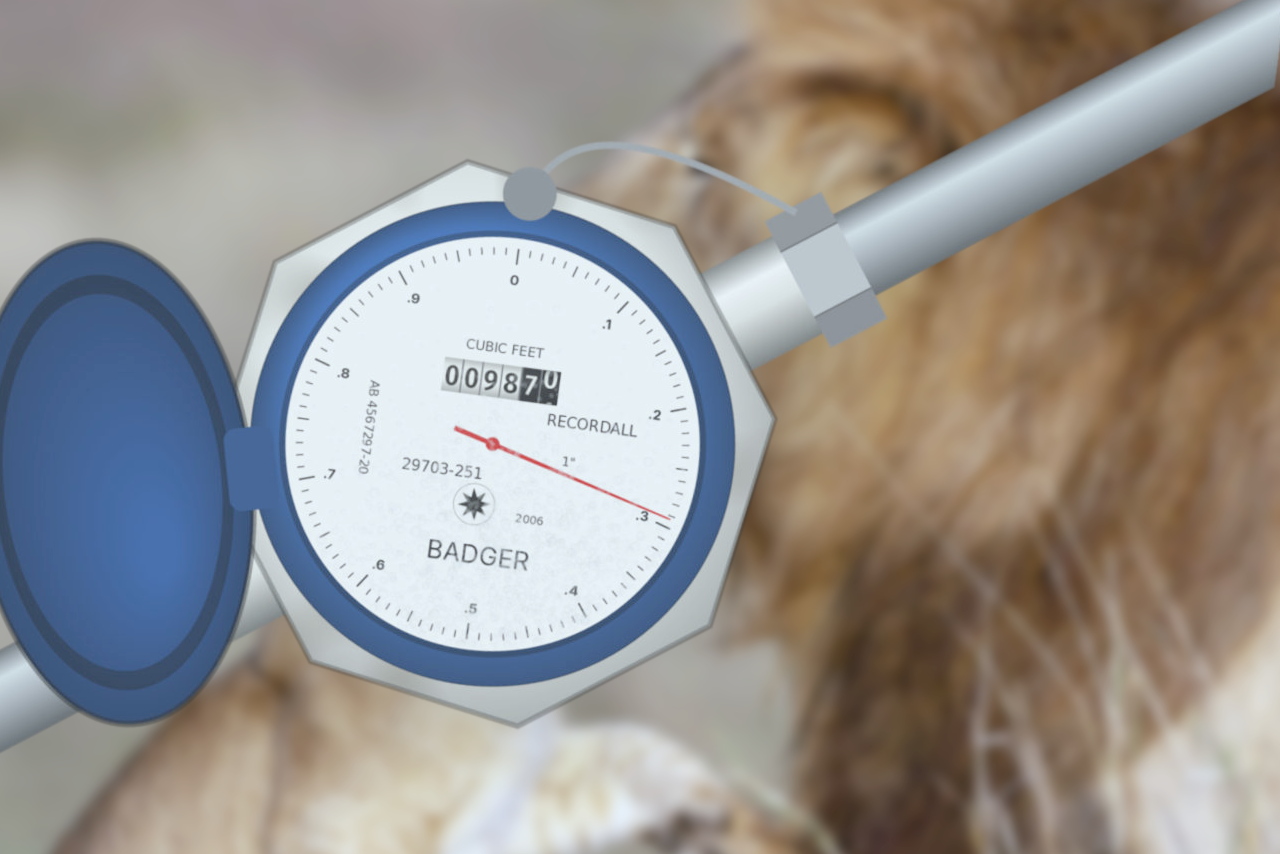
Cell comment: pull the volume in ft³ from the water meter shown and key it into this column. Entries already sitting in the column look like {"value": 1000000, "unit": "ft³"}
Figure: {"value": 9870.29, "unit": "ft³"}
